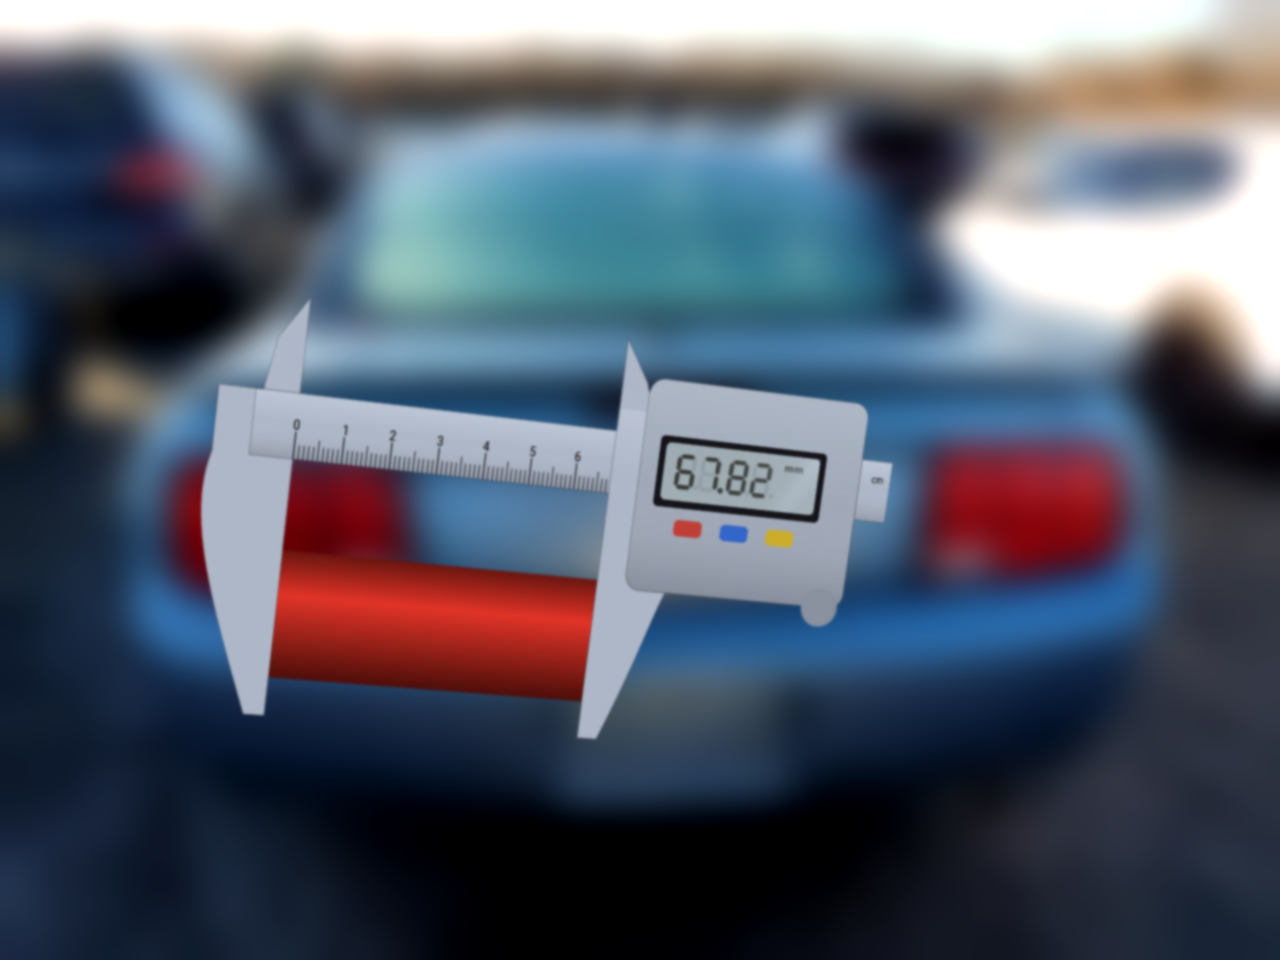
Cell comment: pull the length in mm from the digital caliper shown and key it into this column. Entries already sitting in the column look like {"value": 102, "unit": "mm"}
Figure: {"value": 67.82, "unit": "mm"}
